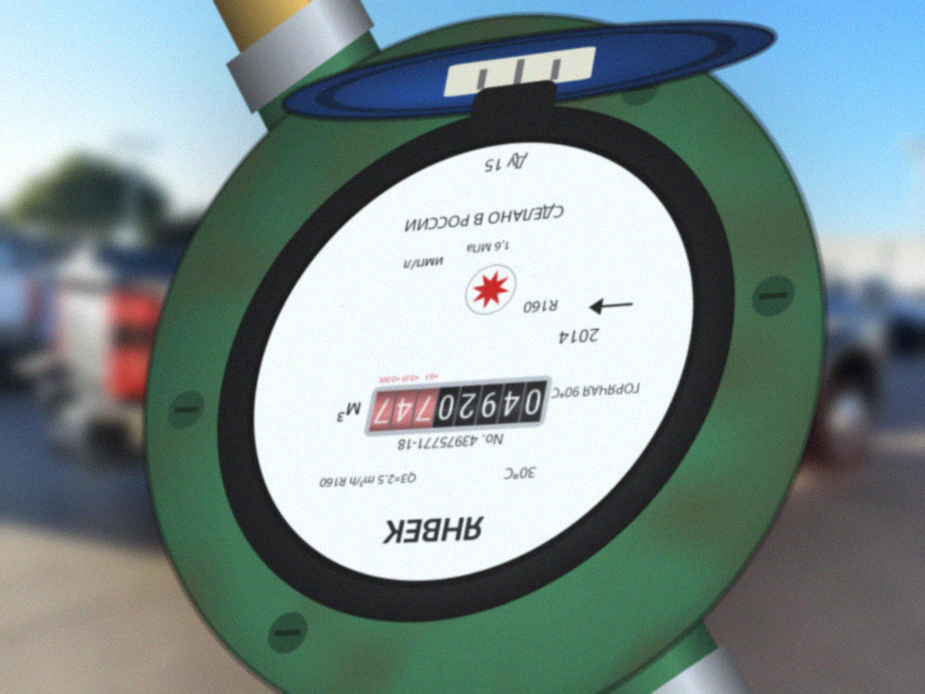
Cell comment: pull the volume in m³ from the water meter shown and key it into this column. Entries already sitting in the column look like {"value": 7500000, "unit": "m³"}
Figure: {"value": 4920.747, "unit": "m³"}
